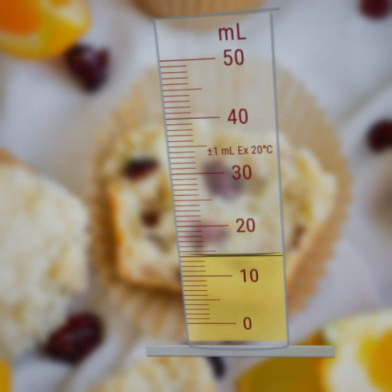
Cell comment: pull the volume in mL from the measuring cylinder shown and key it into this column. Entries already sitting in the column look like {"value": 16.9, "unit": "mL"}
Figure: {"value": 14, "unit": "mL"}
